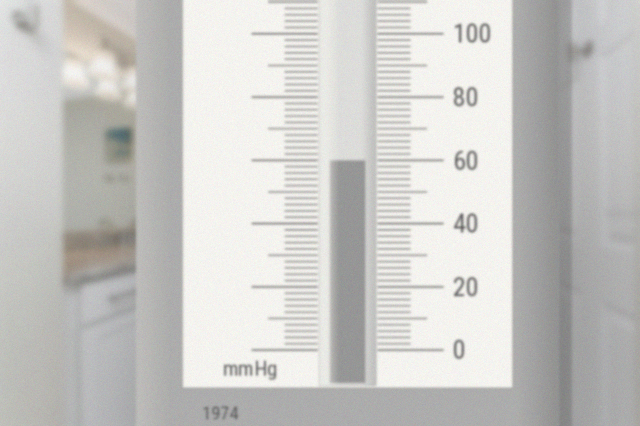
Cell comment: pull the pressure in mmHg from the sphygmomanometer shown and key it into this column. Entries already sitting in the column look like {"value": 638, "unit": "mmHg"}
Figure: {"value": 60, "unit": "mmHg"}
